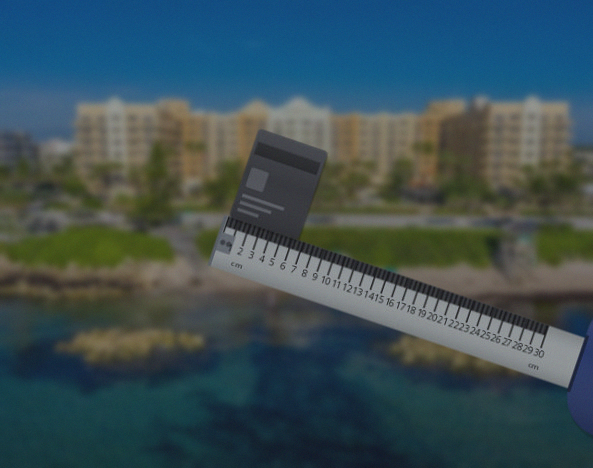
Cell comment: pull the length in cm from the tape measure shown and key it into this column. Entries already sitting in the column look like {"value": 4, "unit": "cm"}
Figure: {"value": 6.5, "unit": "cm"}
